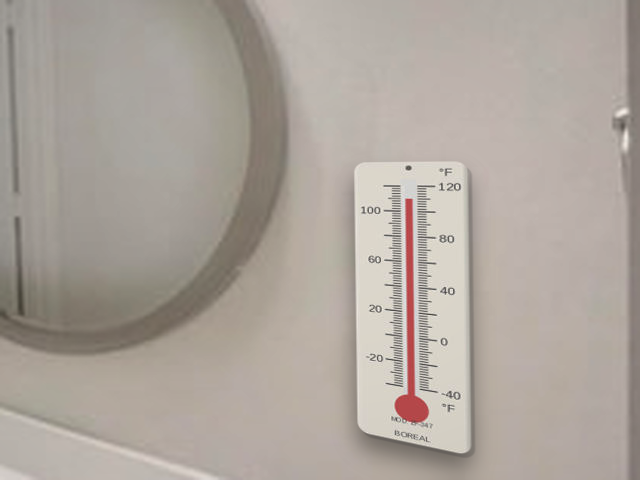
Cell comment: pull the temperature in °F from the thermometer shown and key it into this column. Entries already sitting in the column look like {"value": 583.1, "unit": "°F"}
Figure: {"value": 110, "unit": "°F"}
